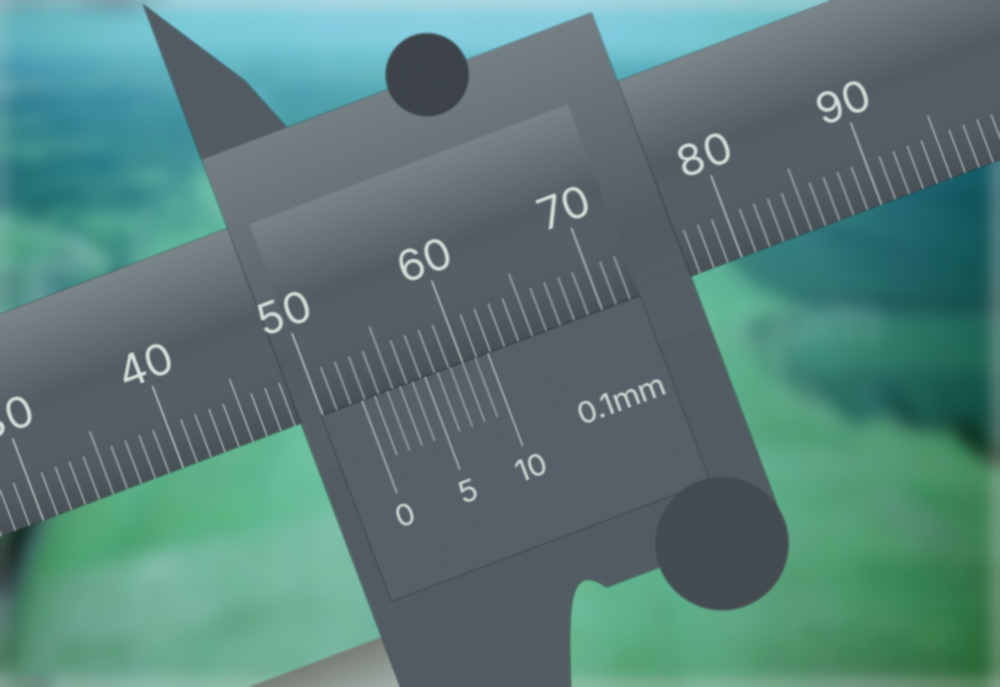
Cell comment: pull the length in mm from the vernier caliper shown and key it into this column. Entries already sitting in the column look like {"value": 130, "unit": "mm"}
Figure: {"value": 52.8, "unit": "mm"}
